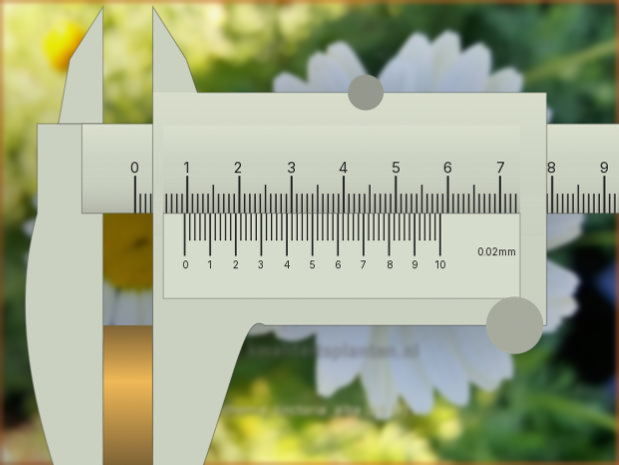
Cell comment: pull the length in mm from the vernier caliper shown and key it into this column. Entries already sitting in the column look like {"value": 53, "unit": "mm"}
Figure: {"value": 9.5, "unit": "mm"}
